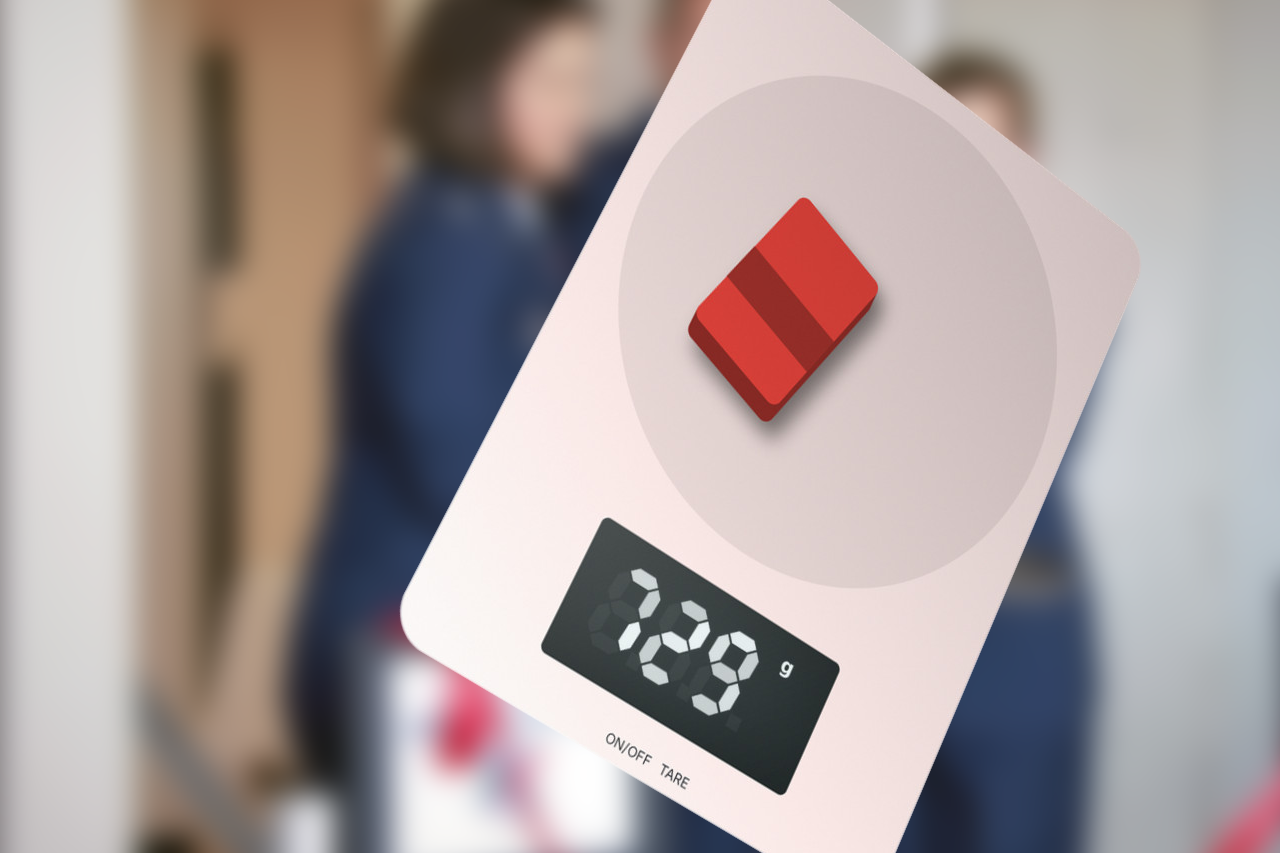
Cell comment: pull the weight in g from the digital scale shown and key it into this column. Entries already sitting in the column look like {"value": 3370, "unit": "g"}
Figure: {"value": 729, "unit": "g"}
